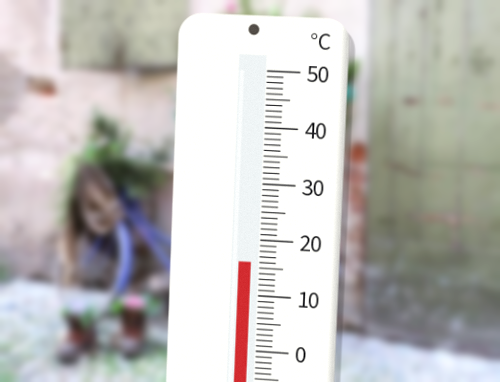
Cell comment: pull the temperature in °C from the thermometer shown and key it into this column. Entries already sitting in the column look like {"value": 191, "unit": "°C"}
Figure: {"value": 16, "unit": "°C"}
